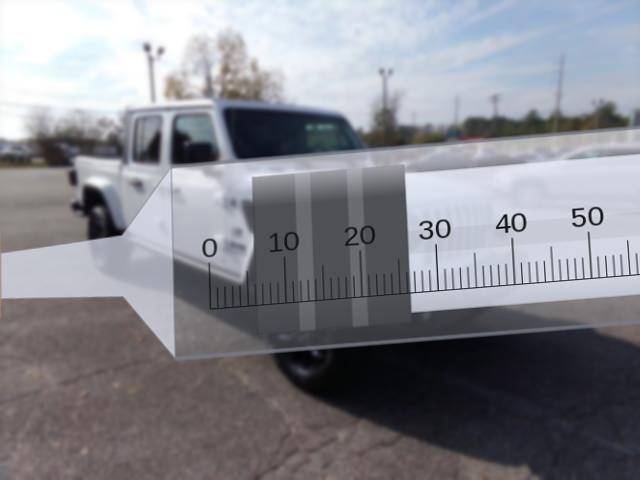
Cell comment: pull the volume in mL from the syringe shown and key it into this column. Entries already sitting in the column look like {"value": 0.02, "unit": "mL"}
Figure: {"value": 6, "unit": "mL"}
